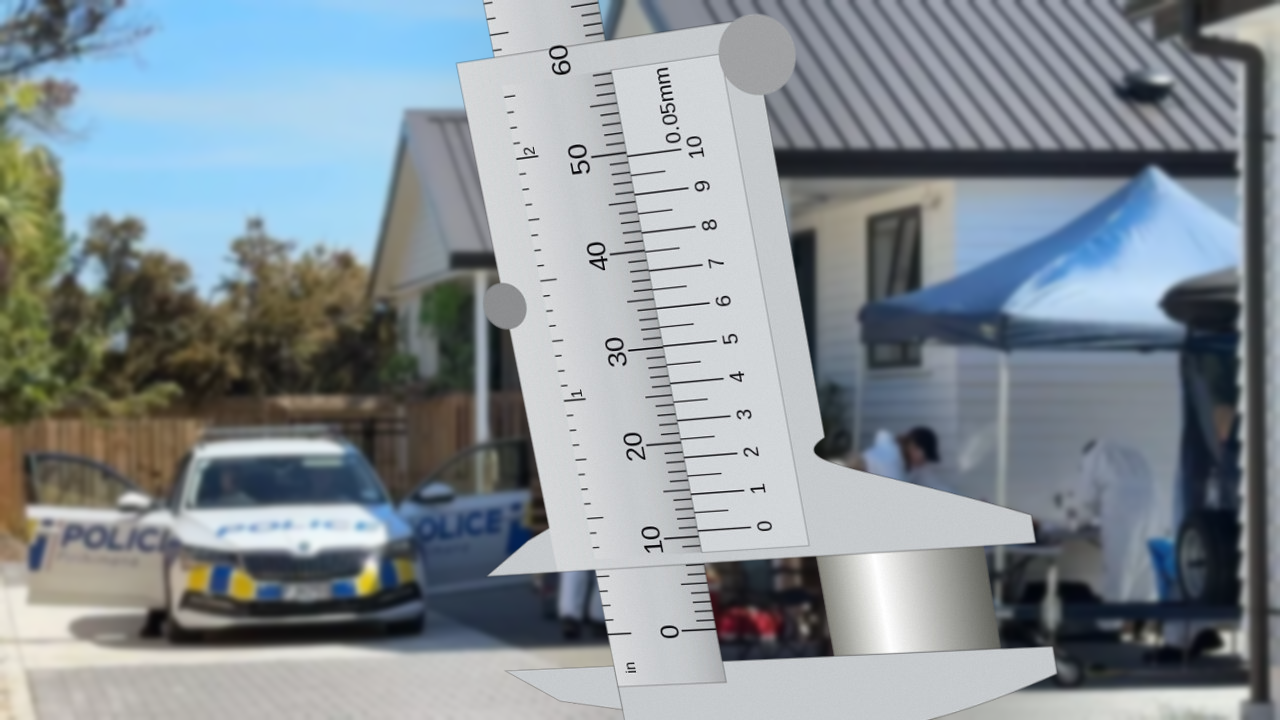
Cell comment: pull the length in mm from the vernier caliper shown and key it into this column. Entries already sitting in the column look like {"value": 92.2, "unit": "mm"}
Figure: {"value": 10.6, "unit": "mm"}
